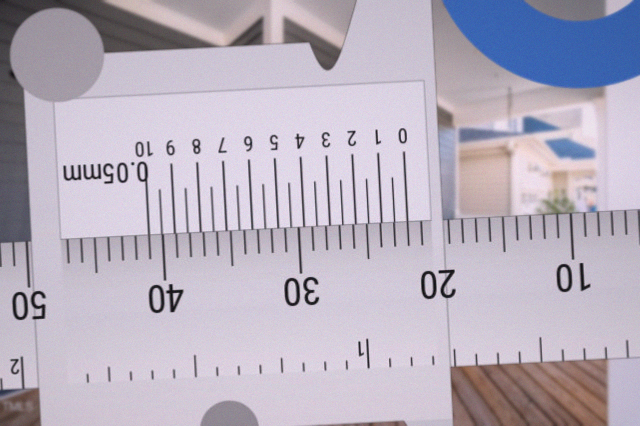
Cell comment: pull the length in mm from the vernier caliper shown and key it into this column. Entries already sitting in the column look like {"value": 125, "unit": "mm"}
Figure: {"value": 22.0, "unit": "mm"}
